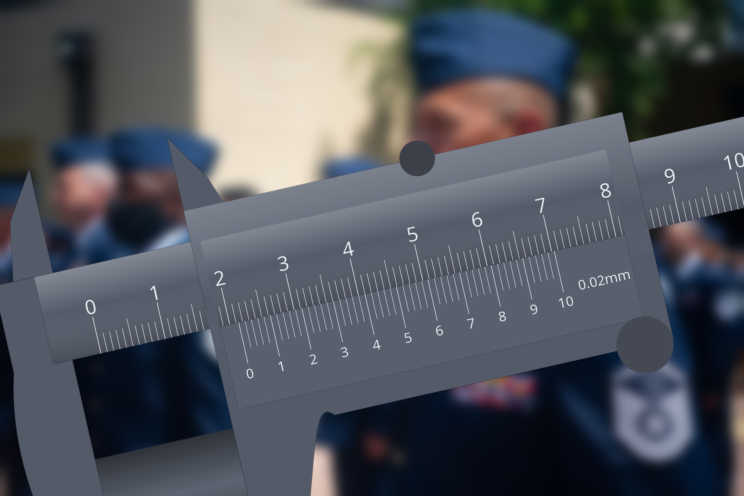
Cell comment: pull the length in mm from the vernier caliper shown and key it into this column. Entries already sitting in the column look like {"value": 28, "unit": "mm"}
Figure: {"value": 21.4, "unit": "mm"}
